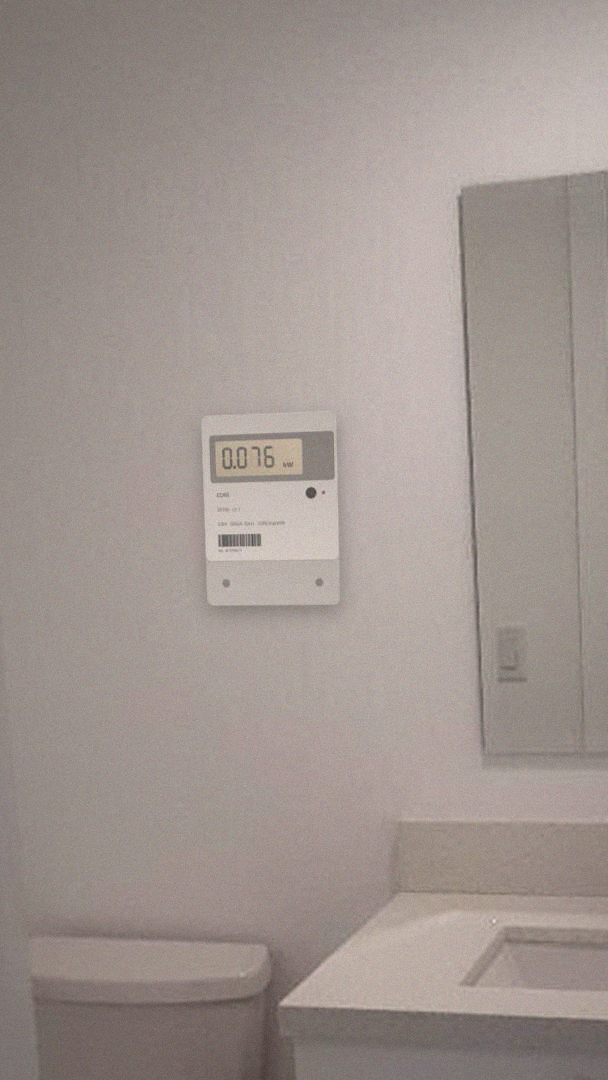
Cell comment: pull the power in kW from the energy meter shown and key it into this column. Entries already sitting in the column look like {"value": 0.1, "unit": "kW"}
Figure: {"value": 0.076, "unit": "kW"}
